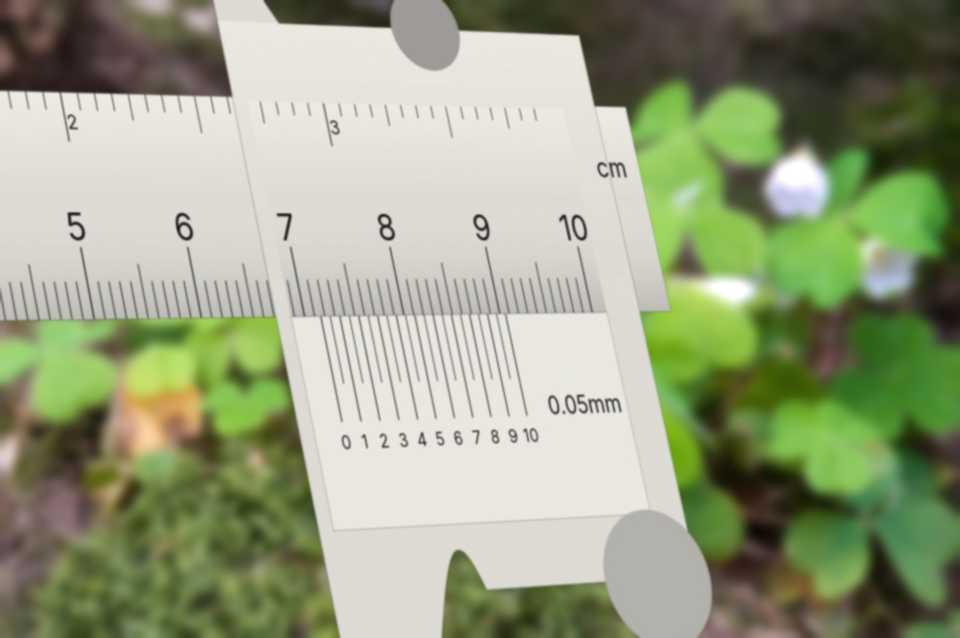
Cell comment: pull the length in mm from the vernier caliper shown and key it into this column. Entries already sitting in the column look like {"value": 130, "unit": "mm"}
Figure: {"value": 71.6, "unit": "mm"}
